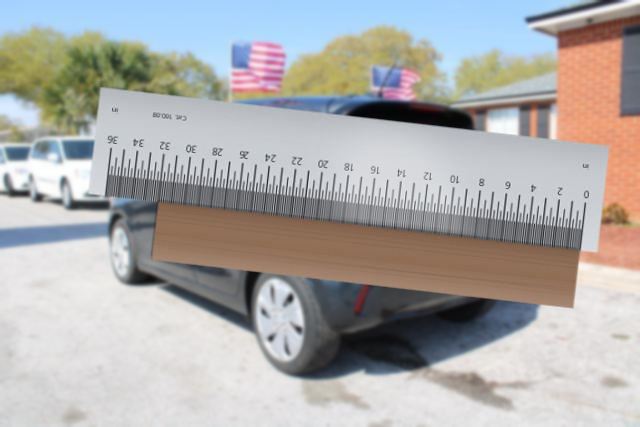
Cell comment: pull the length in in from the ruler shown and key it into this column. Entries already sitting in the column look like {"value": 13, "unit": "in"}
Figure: {"value": 32, "unit": "in"}
